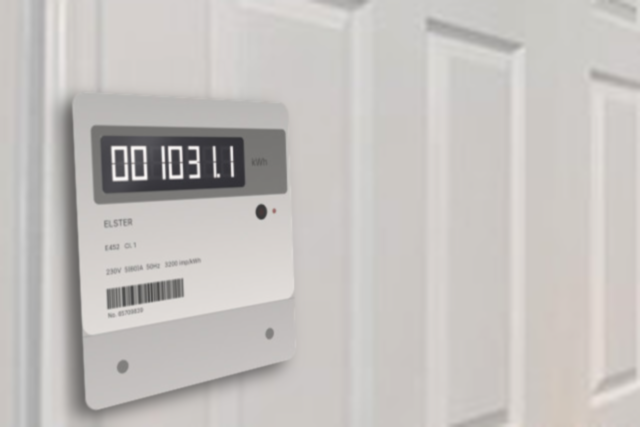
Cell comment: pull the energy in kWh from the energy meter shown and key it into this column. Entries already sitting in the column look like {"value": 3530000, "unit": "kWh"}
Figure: {"value": 1031.1, "unit": "kWh"}
